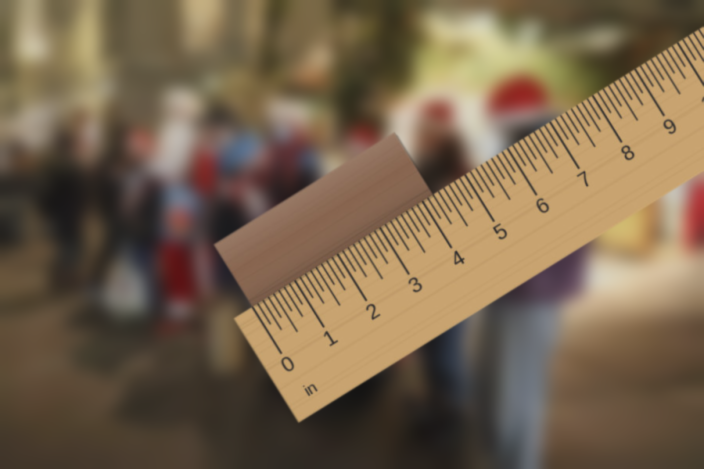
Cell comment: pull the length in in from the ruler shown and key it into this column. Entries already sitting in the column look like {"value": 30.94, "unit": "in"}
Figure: {"value": 4.25, "unit": "in"}
